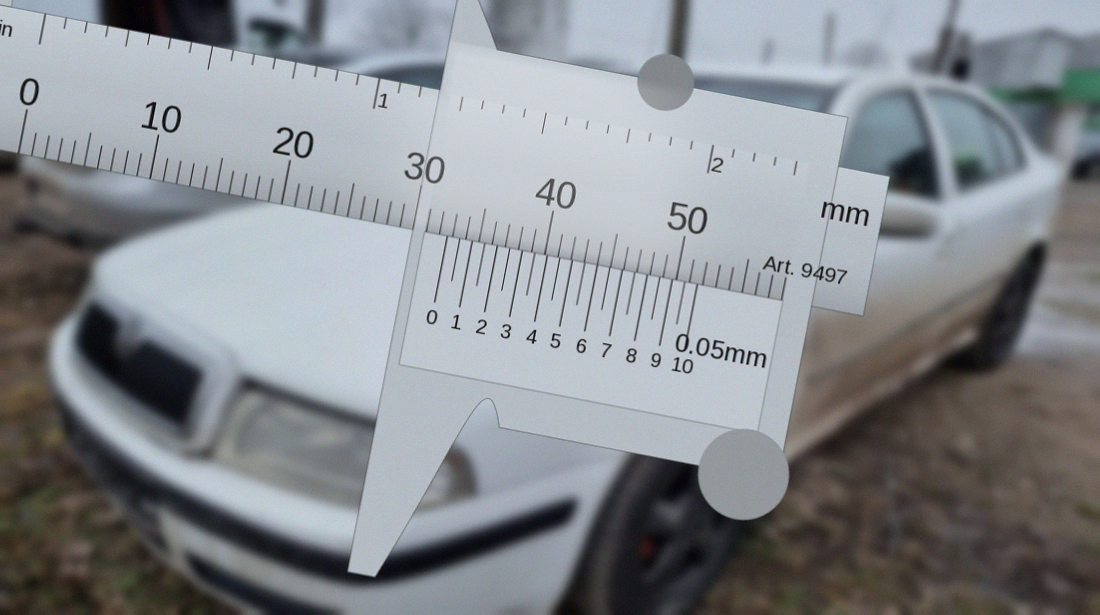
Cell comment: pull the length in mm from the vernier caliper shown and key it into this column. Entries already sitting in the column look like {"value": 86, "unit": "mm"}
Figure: {"value": 32.6, "unit": "mm"}
